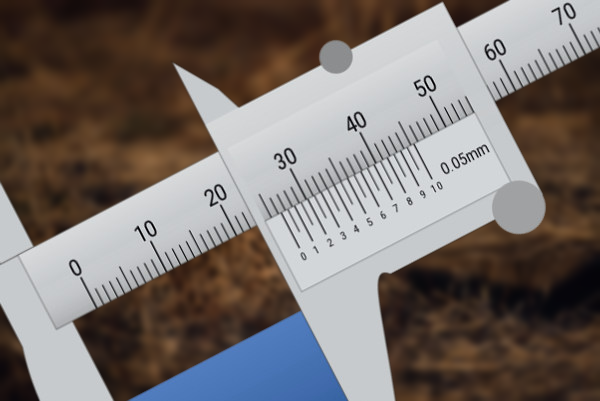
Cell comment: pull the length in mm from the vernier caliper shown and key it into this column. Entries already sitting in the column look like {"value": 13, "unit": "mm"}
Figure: {"value": 26.4, "unit": "mm"}
